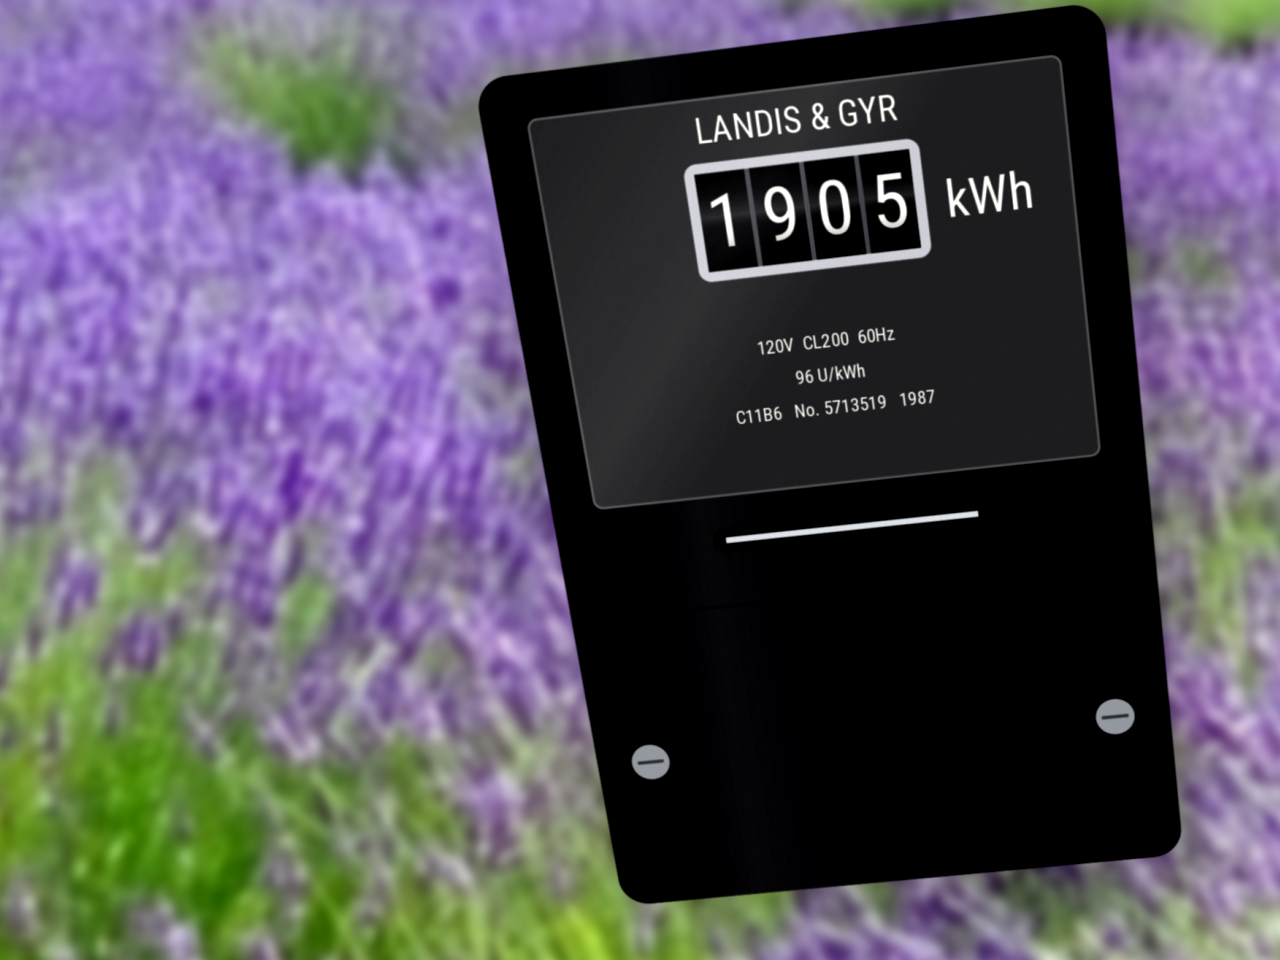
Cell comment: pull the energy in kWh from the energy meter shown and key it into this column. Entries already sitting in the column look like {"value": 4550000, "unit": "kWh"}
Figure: {"value": 1905, "unit": "kWh"}
